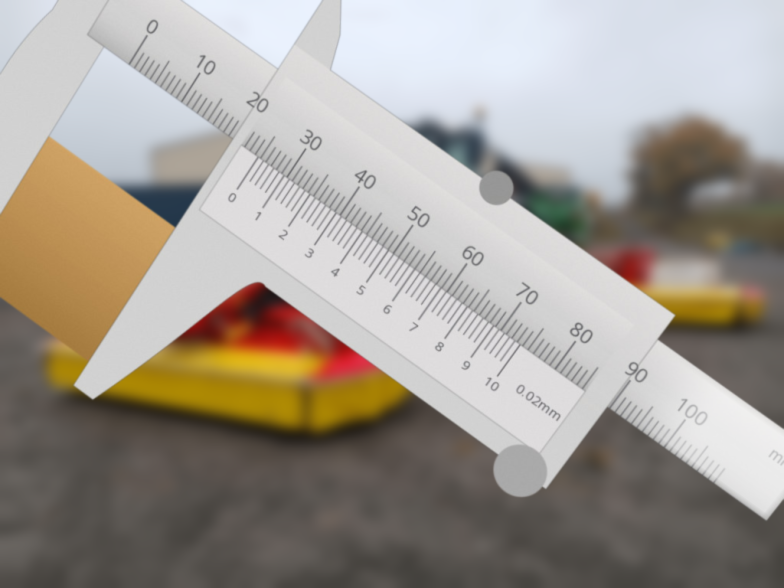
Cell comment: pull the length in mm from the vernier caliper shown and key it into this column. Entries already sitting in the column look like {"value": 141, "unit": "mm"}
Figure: {"value": 24.6, "unit": "mm"}
